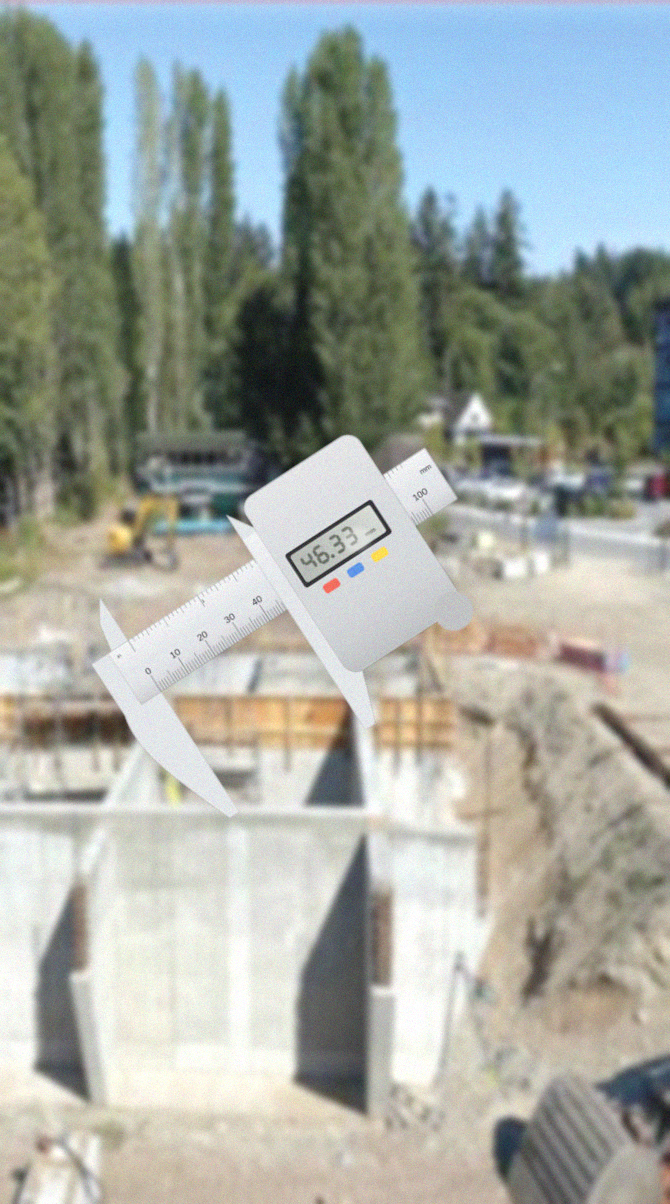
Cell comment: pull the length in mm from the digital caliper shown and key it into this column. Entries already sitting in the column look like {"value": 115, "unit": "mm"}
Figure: {"value": 46.33, "unit": "mm"}
